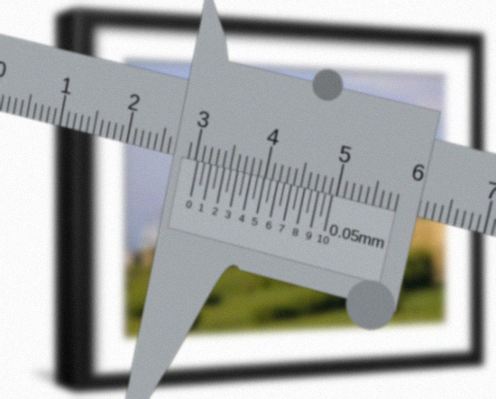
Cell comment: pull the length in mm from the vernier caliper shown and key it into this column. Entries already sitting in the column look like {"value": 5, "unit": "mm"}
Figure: {"value": 30.4, "unit": "mm"}
